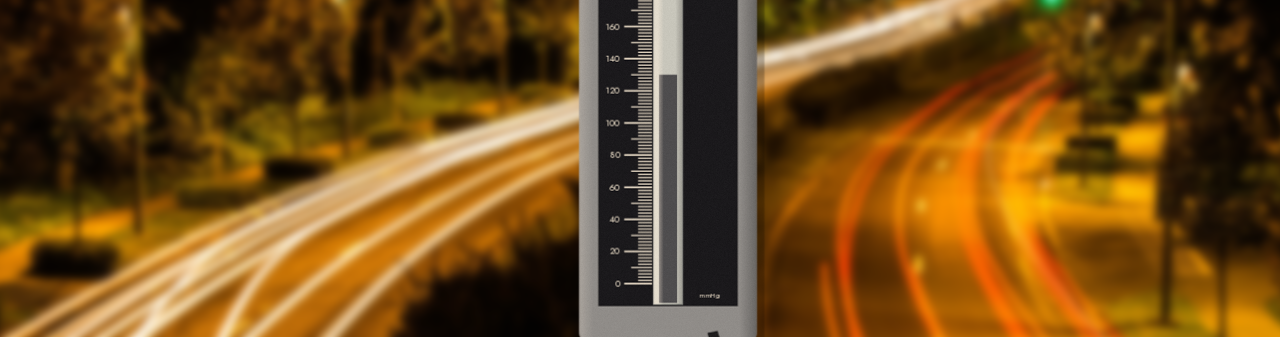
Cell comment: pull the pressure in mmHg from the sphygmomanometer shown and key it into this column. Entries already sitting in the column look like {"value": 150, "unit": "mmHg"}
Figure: {"value": 130, "unit": "mmHg"}
